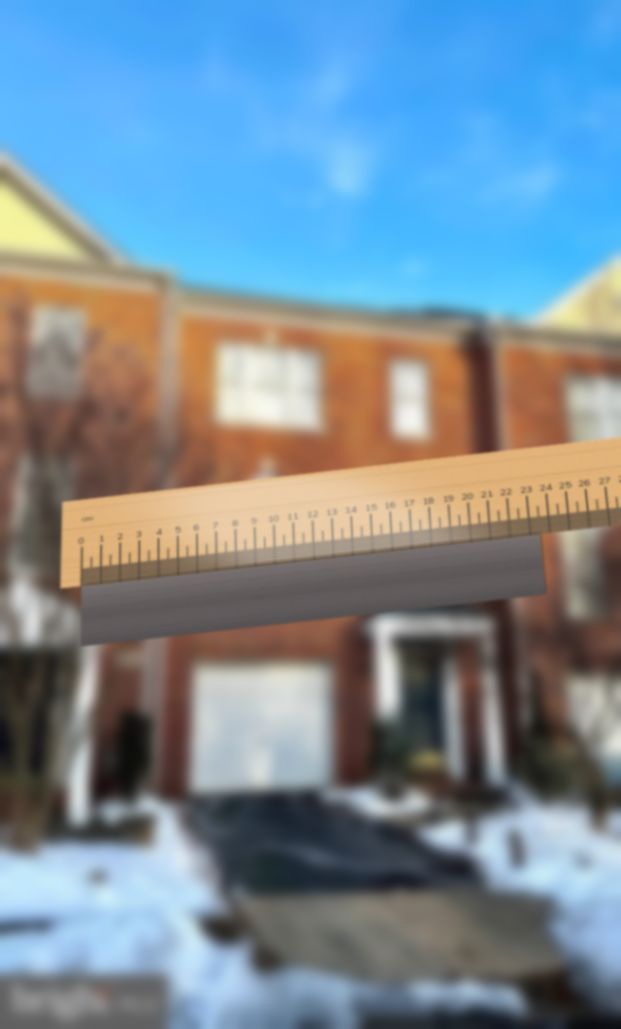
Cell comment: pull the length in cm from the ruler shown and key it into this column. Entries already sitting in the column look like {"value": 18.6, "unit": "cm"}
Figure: {"value": 23.5, "unit": "cm"}
